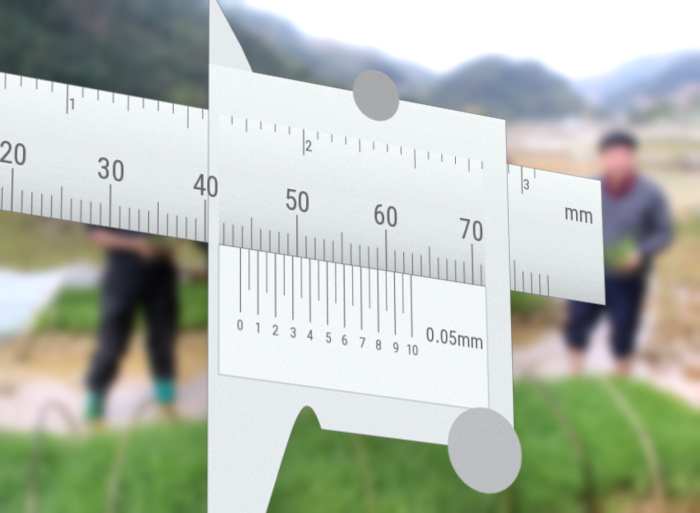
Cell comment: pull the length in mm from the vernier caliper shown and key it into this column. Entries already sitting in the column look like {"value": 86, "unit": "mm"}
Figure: {"value": 43.8, "unit": "mm"}
